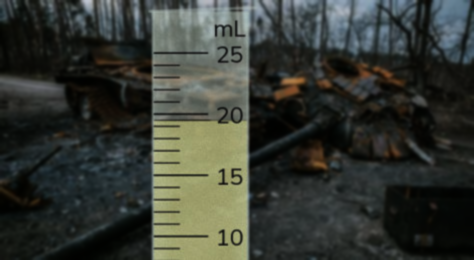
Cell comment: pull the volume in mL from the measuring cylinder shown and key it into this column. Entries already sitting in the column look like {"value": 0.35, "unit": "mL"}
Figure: {"value": 19.5, "unit": "mL"}
